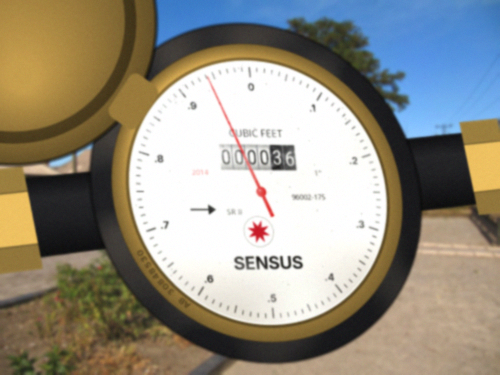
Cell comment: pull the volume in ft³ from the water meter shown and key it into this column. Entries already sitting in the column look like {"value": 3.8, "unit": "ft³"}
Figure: {"value": 35.94, "unit": "ft³"}
